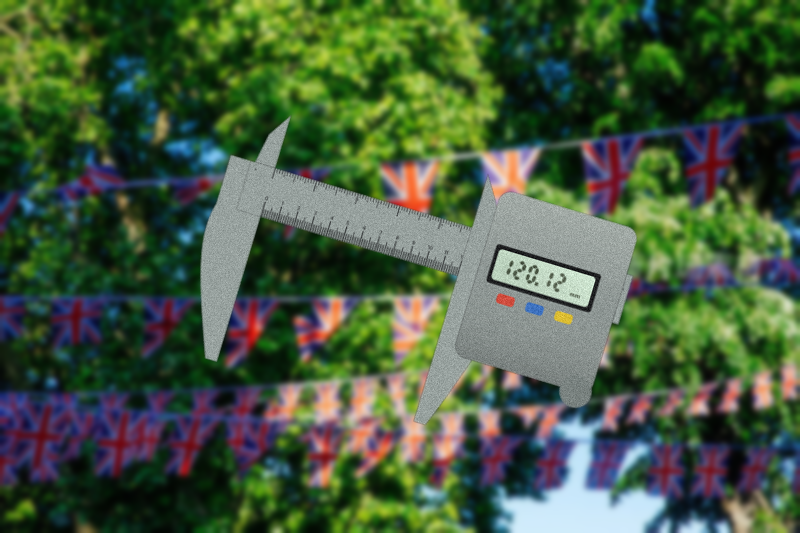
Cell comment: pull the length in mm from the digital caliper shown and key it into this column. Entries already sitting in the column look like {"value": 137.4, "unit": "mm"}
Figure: {"value": 120.12, "unit": "mm"}
